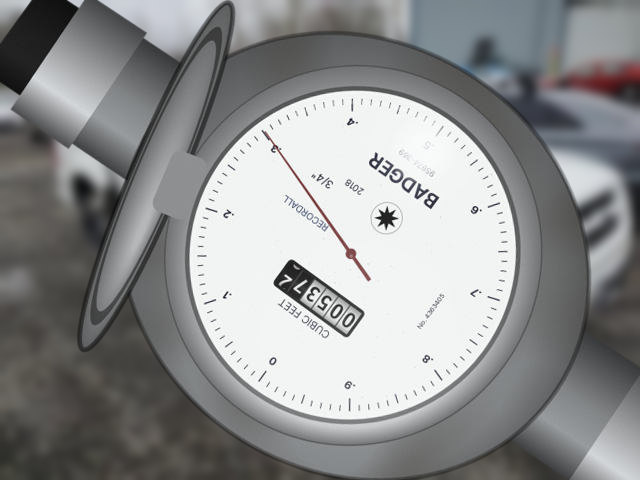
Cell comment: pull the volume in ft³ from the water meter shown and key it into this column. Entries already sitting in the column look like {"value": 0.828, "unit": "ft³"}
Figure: {"value": 5372.30, "unit": "ft³"}
